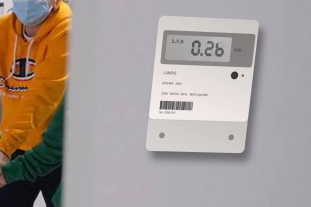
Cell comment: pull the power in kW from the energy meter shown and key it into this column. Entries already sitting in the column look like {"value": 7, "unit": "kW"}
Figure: {"value": 0.26, "unit": "kW"}
